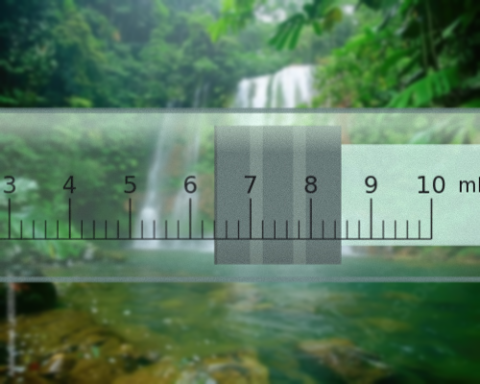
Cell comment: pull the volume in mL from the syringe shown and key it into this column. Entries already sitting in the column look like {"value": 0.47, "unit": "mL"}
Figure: {"value": 6.4, "unit": "mL"}
